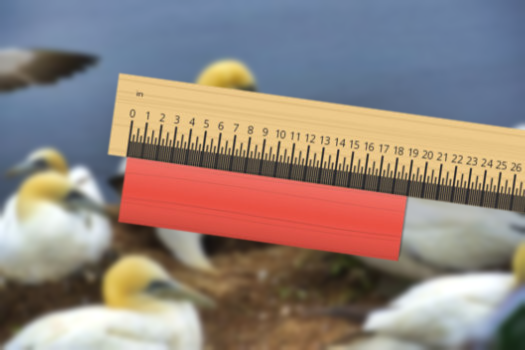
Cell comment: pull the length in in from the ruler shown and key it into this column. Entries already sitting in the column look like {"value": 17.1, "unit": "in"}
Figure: {"value": 19, "unit": "in"}
